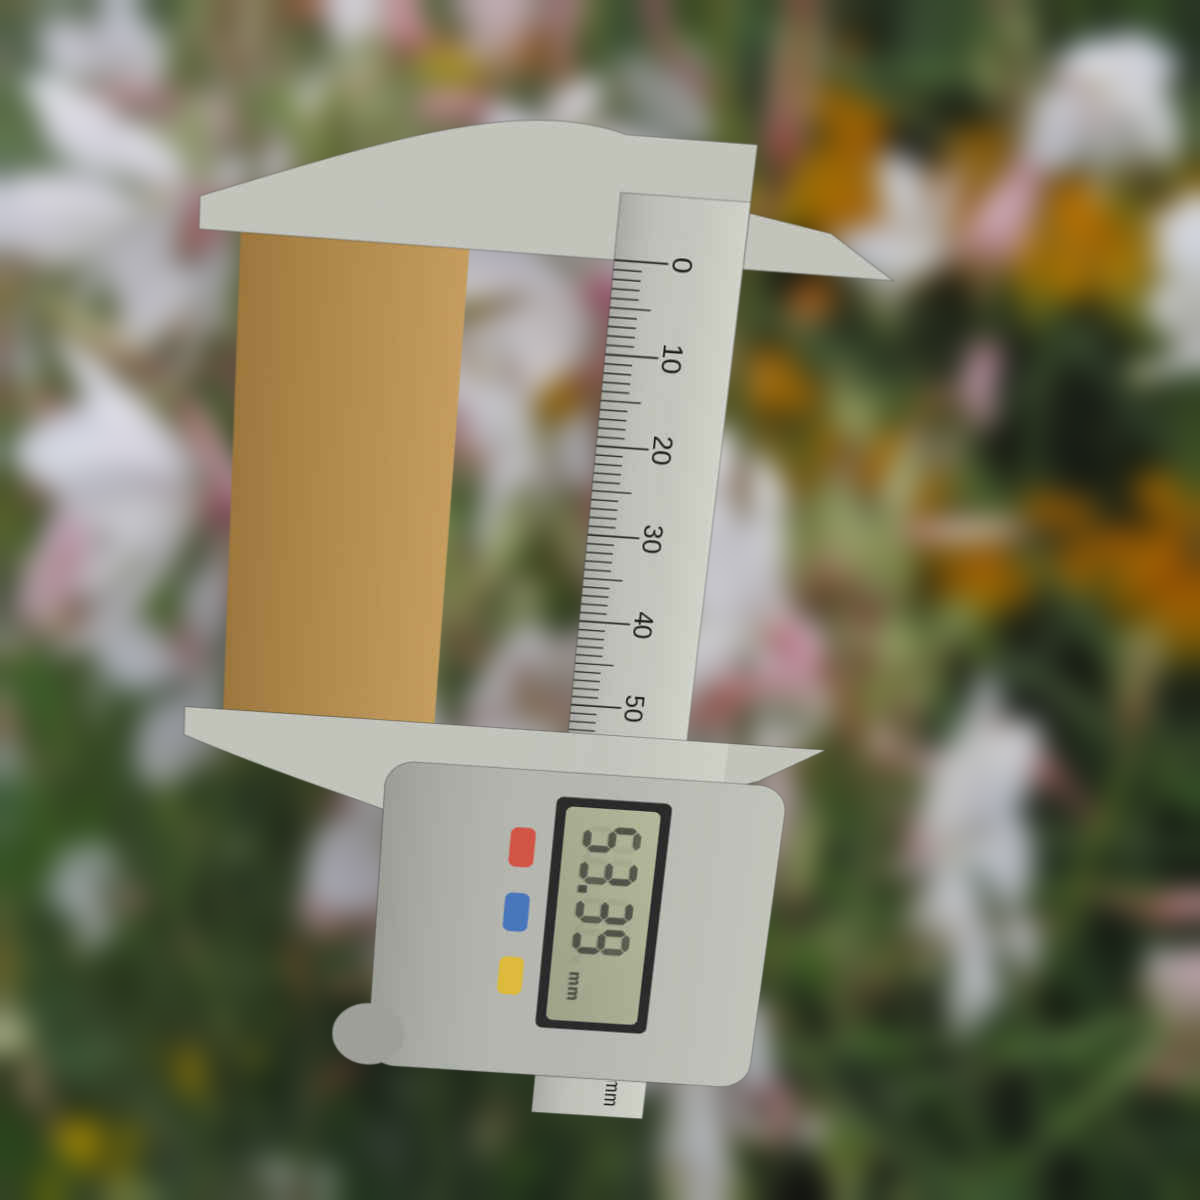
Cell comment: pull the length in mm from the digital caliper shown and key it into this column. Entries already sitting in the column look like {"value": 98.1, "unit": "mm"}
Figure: {"value": 53.39, "unit": "mm"}
